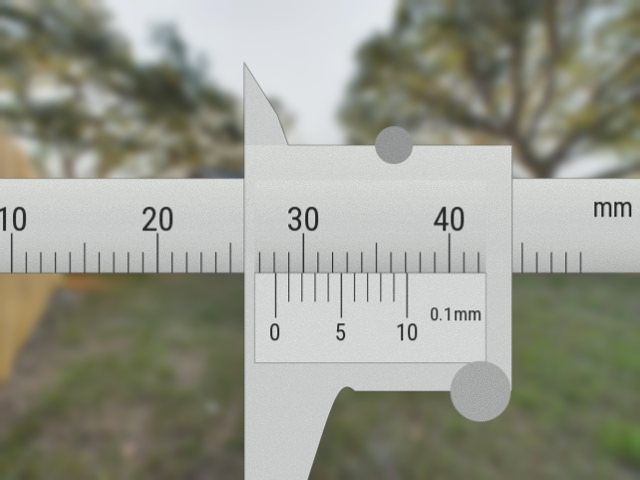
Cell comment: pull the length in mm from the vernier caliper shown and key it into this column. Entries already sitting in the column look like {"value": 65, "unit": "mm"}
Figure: {"value": 28.1, "unit": "mm"}
